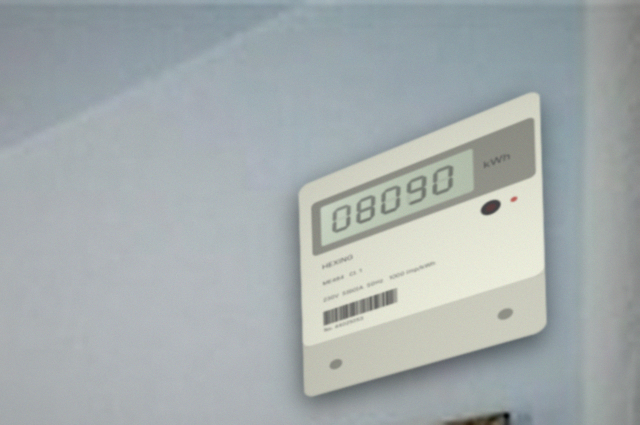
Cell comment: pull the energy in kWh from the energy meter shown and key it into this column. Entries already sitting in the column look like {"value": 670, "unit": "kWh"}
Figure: {"value": 8090, "unit": "kWh"}
